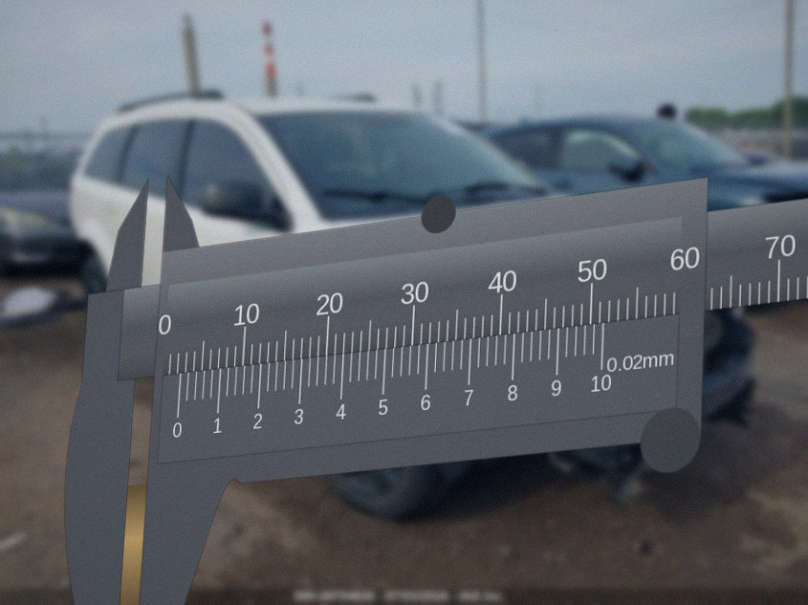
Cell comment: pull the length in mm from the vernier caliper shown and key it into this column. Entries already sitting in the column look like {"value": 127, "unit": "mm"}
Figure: {"value": 2.4, "unit": "mm"}
